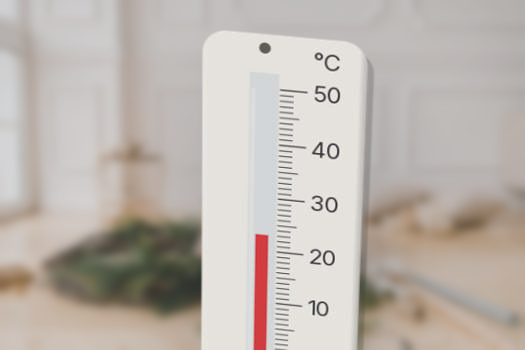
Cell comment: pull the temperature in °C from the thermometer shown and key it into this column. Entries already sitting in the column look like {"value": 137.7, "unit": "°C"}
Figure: {"value": 23, "unit": "°C"}
